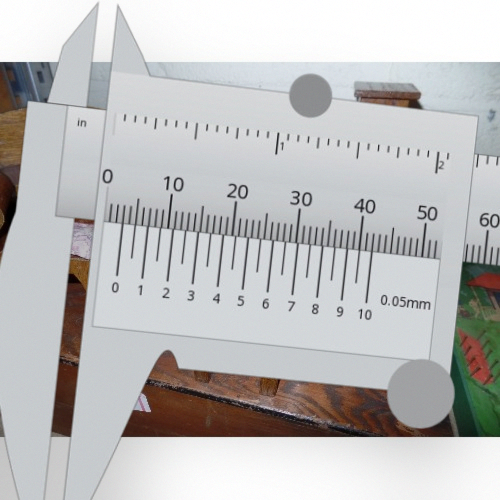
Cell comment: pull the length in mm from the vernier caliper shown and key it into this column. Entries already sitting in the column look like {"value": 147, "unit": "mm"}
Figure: {"value": 3.0, "unit": "mm"}
